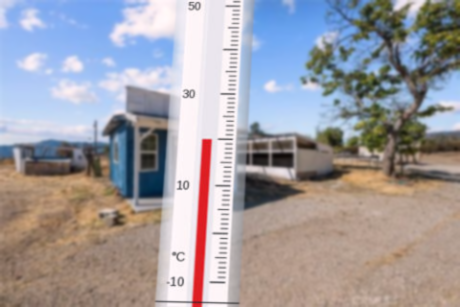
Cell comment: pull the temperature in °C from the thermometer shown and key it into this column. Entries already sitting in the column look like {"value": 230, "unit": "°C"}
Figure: {"value": 20, "unit": "°C"}
